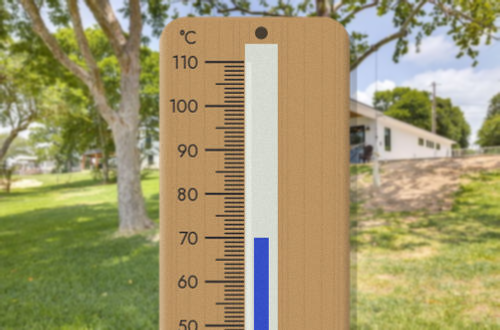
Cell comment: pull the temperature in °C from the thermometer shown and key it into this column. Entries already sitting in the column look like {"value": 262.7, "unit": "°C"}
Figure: {"value": 70, "unit": "°C"}
